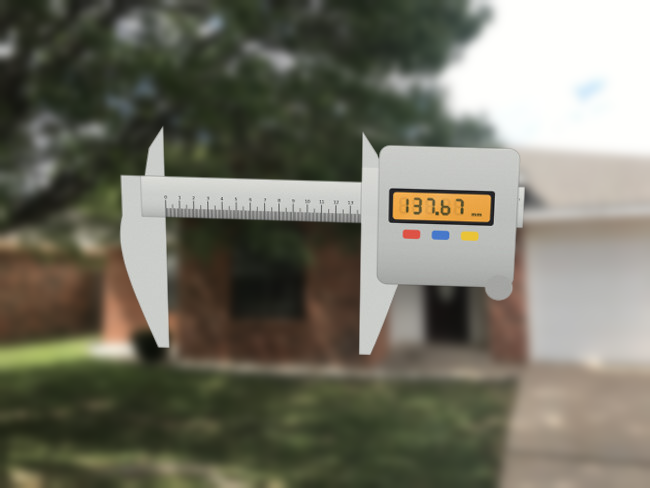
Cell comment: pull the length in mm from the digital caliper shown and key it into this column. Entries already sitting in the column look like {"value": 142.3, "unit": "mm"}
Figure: {"value": 137.67, "unit": "mm"}
